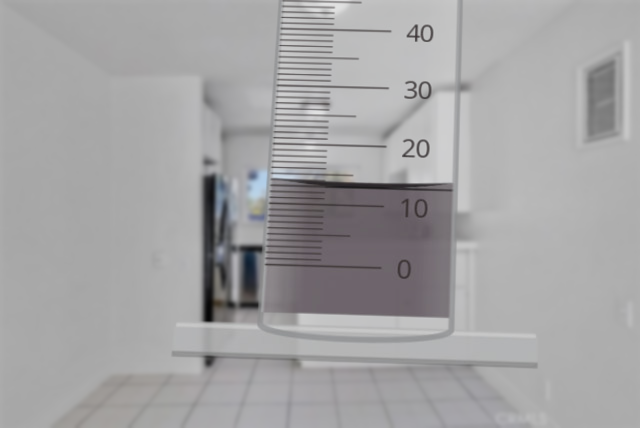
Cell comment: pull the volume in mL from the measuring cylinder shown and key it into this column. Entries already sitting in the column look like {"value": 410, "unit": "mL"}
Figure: {"value": 13, "unit": "mL"}
